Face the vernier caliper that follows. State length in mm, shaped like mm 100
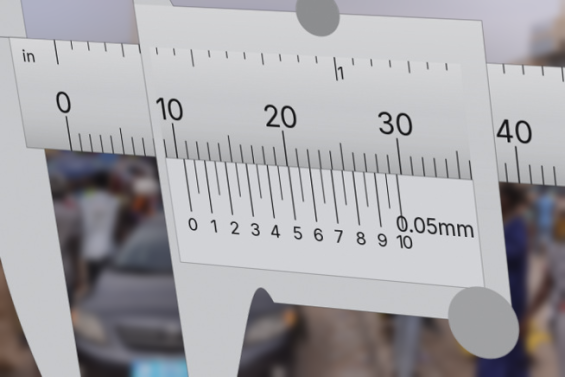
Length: mm 10.6
